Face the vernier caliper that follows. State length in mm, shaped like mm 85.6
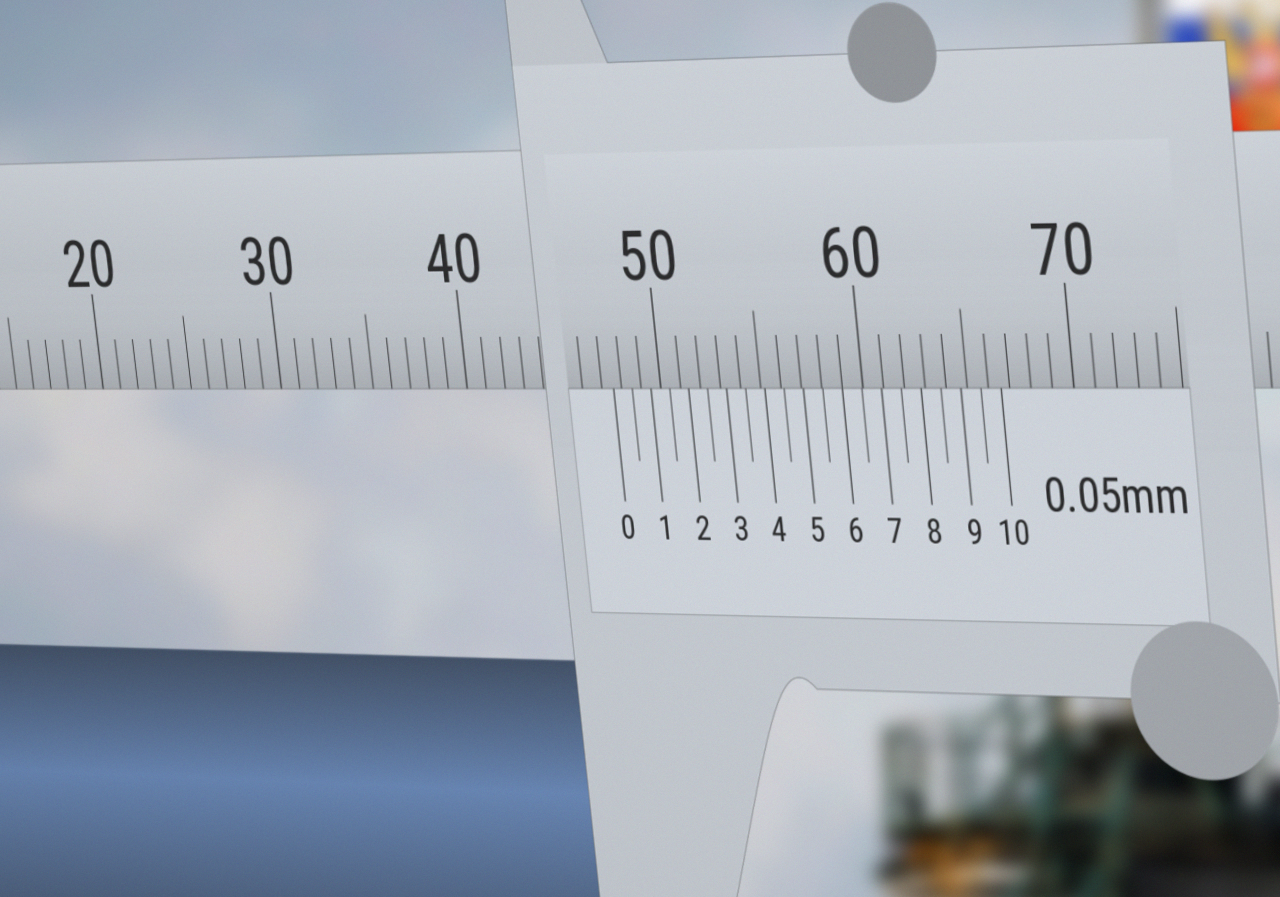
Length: mm 47.6
